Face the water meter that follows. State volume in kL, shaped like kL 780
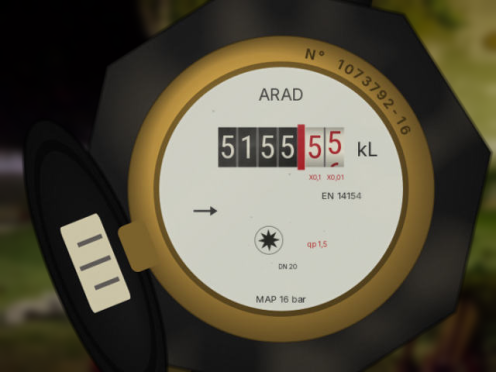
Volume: kL 5155.55
